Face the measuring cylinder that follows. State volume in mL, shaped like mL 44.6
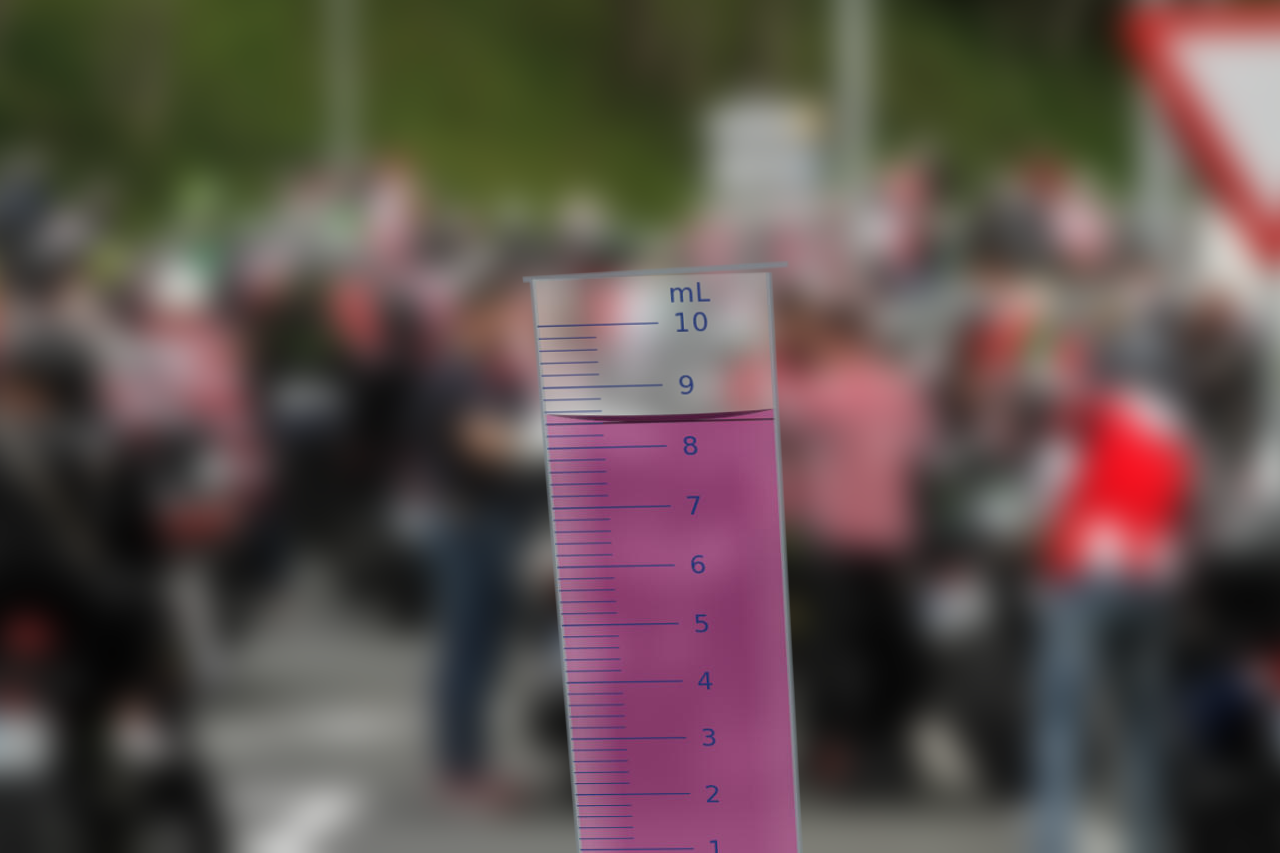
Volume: mL 8.4
